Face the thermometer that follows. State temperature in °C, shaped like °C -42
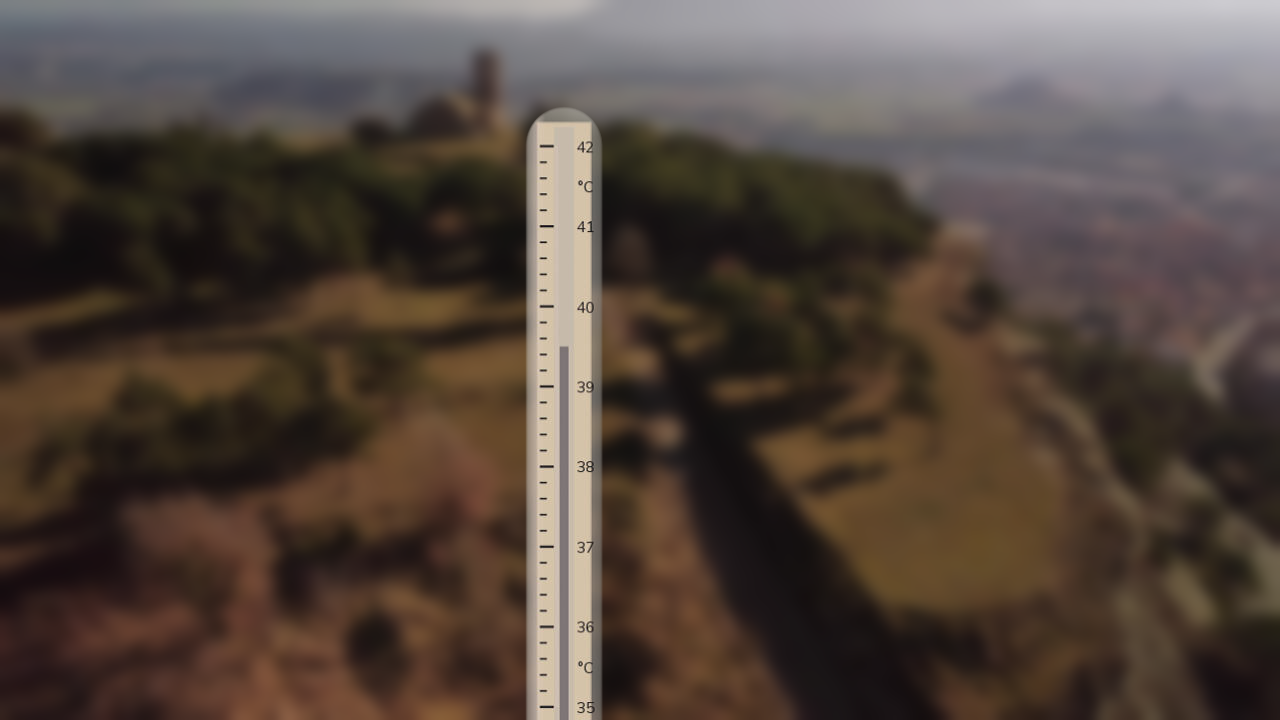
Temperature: °C 39.5
